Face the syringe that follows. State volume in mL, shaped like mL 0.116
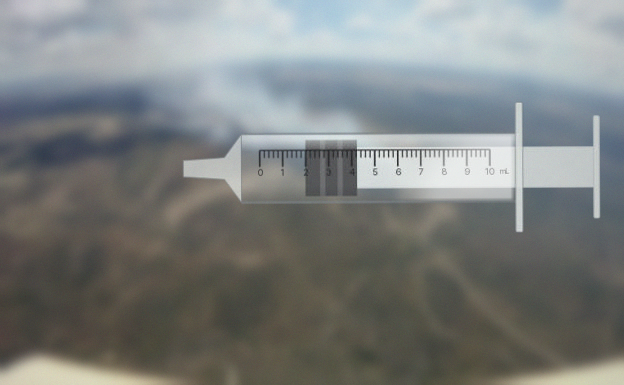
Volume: mL 2
